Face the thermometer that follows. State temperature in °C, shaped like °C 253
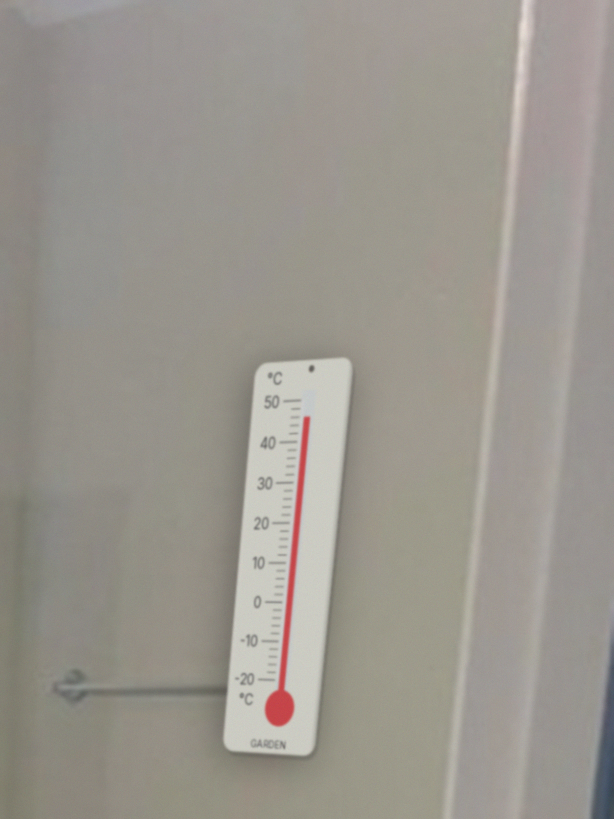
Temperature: °C 46
